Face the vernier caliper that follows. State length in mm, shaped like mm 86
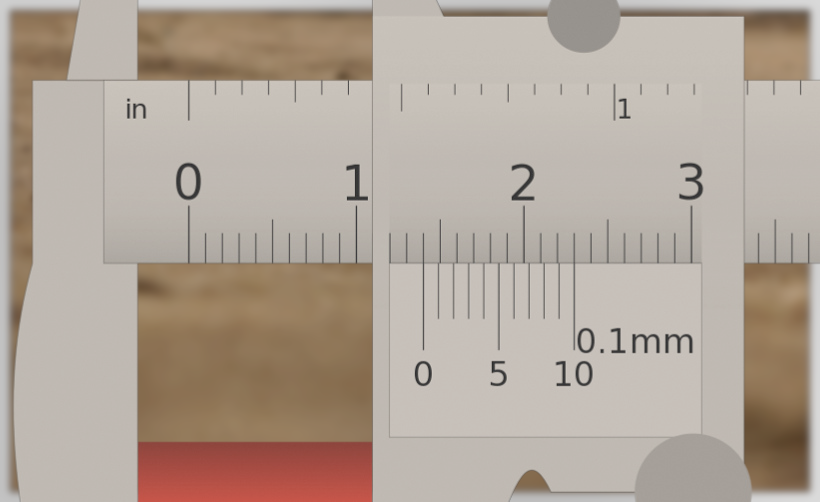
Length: mm 14.0
